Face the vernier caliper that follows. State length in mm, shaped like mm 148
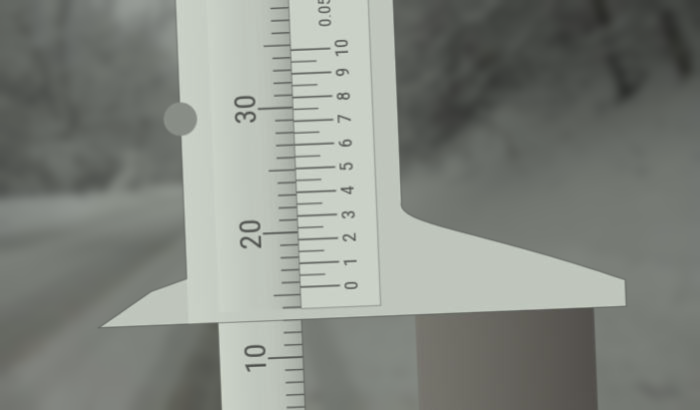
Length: mm 15.6
